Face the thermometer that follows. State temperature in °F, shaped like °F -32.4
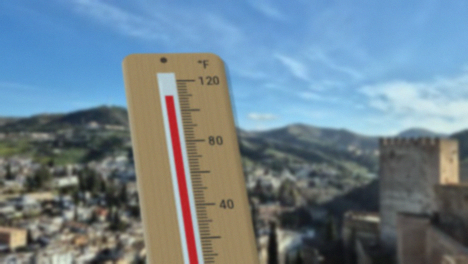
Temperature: °F 110
